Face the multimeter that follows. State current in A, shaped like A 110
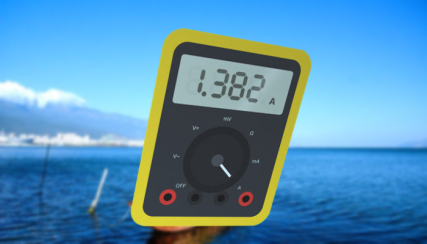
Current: A 1.382
